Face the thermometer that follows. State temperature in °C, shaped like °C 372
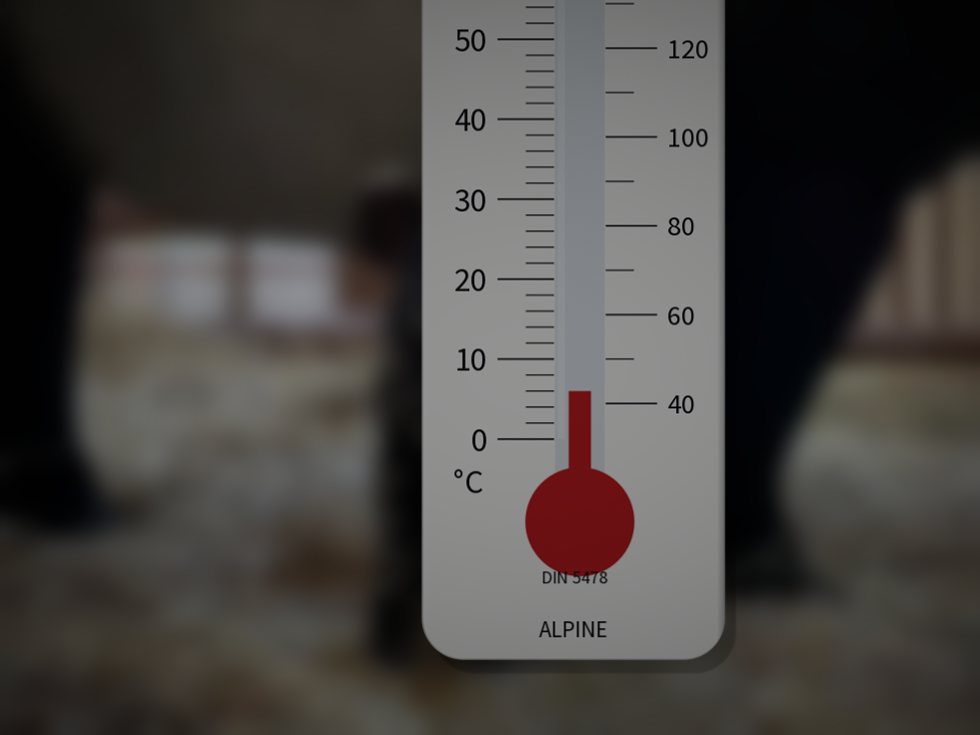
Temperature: °C 6
